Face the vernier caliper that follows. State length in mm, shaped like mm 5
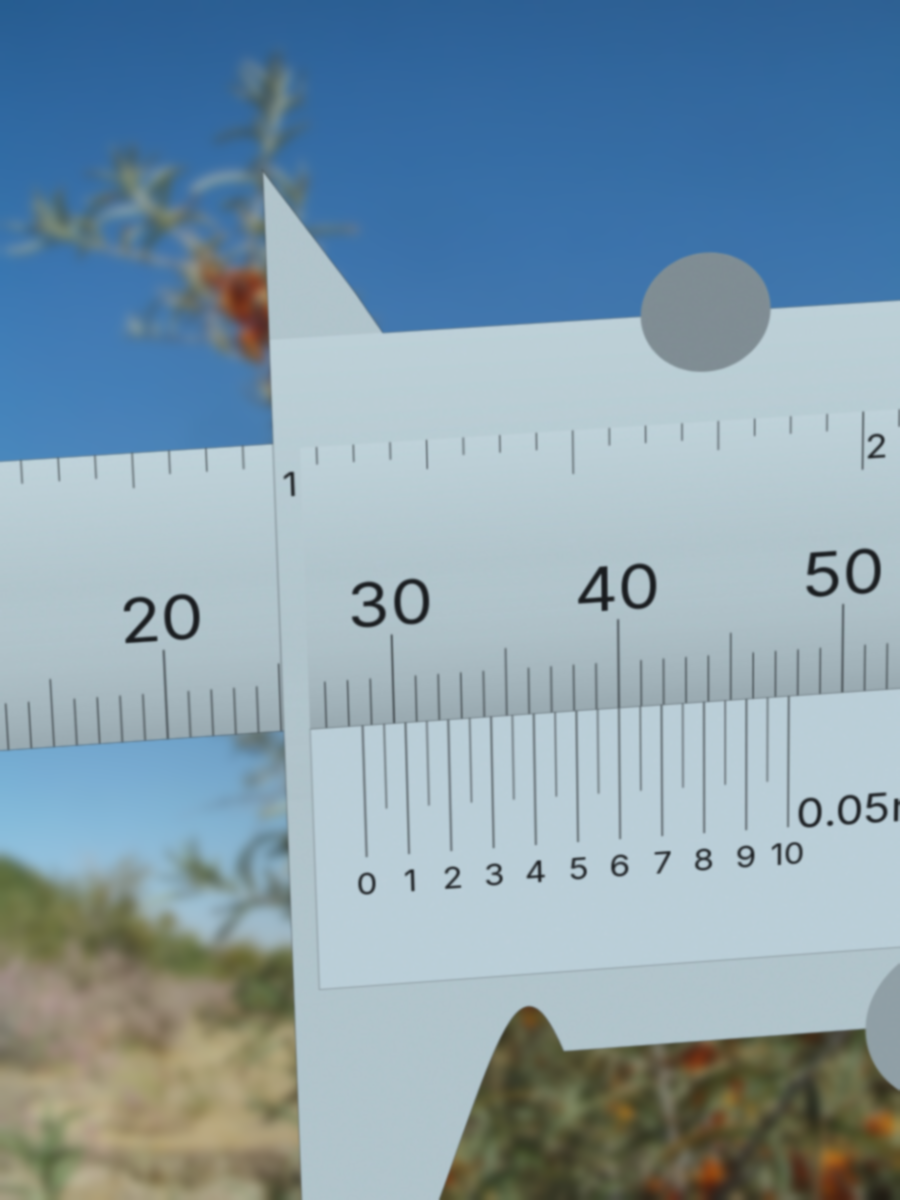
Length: mm 28.6
